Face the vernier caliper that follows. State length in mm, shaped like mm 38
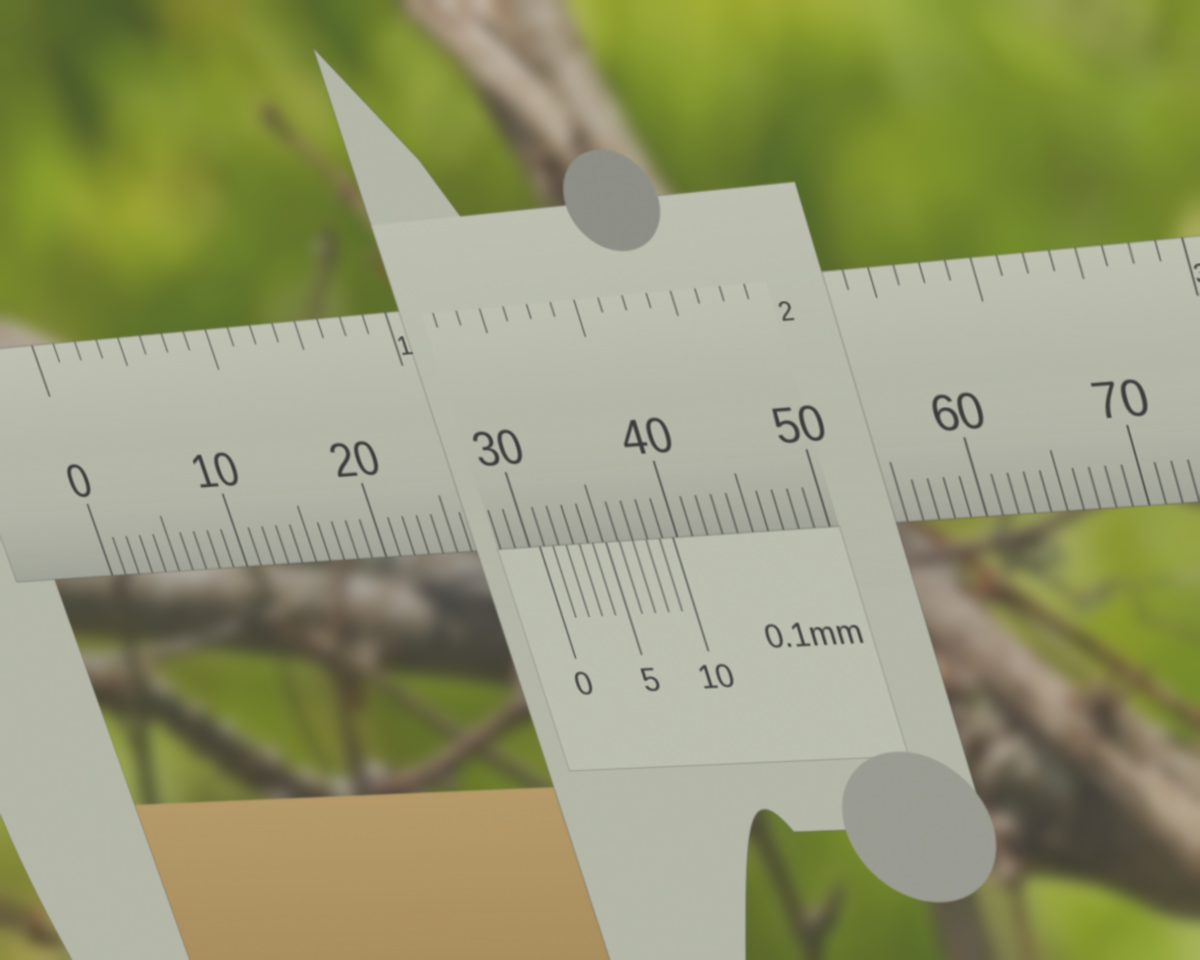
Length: mm 30.7
